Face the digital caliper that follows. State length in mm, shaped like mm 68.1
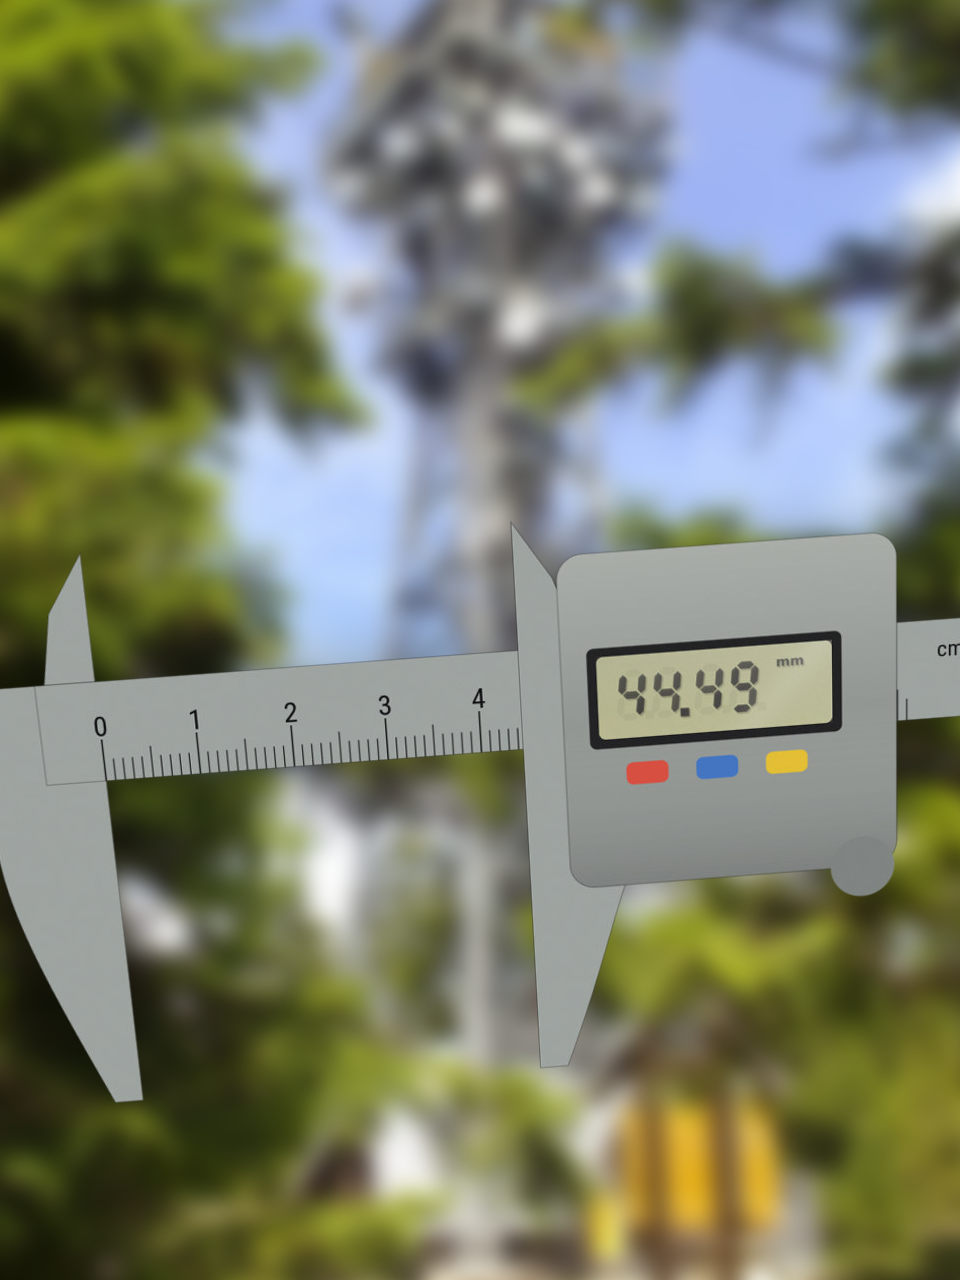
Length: mm 44.49
